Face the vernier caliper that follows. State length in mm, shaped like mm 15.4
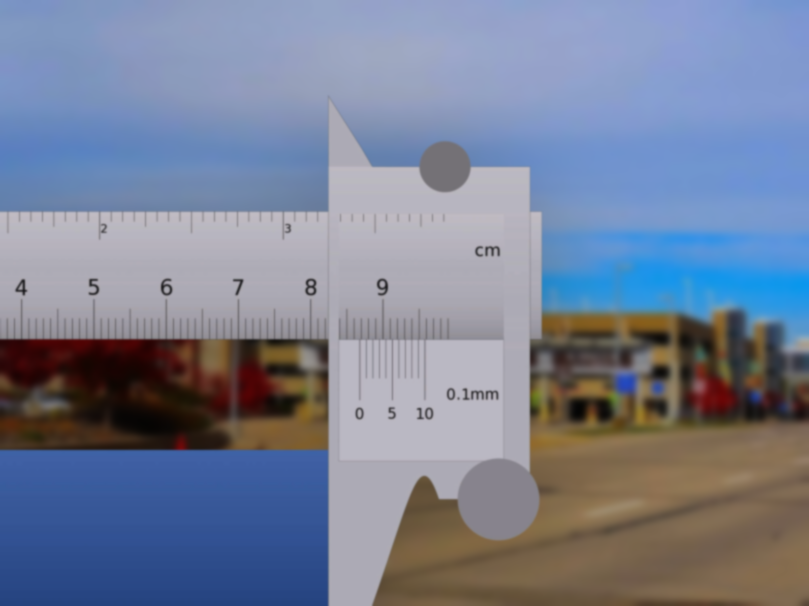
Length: mm 86.8
